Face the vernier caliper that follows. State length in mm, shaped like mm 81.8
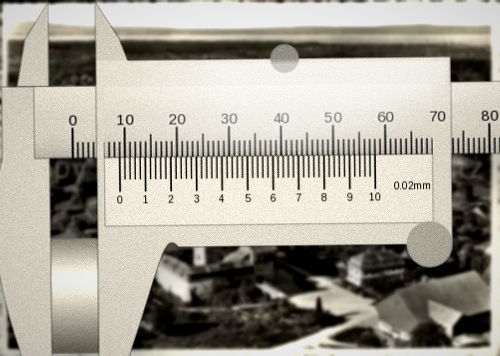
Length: mm 9.0
